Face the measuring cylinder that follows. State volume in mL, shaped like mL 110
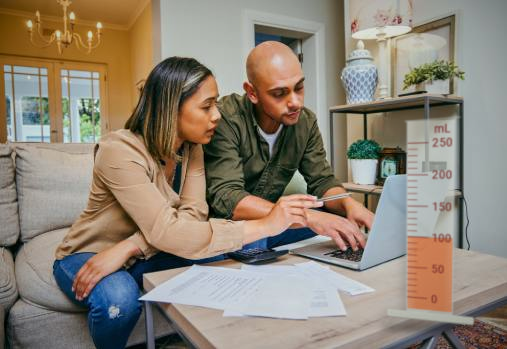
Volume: mL 100
